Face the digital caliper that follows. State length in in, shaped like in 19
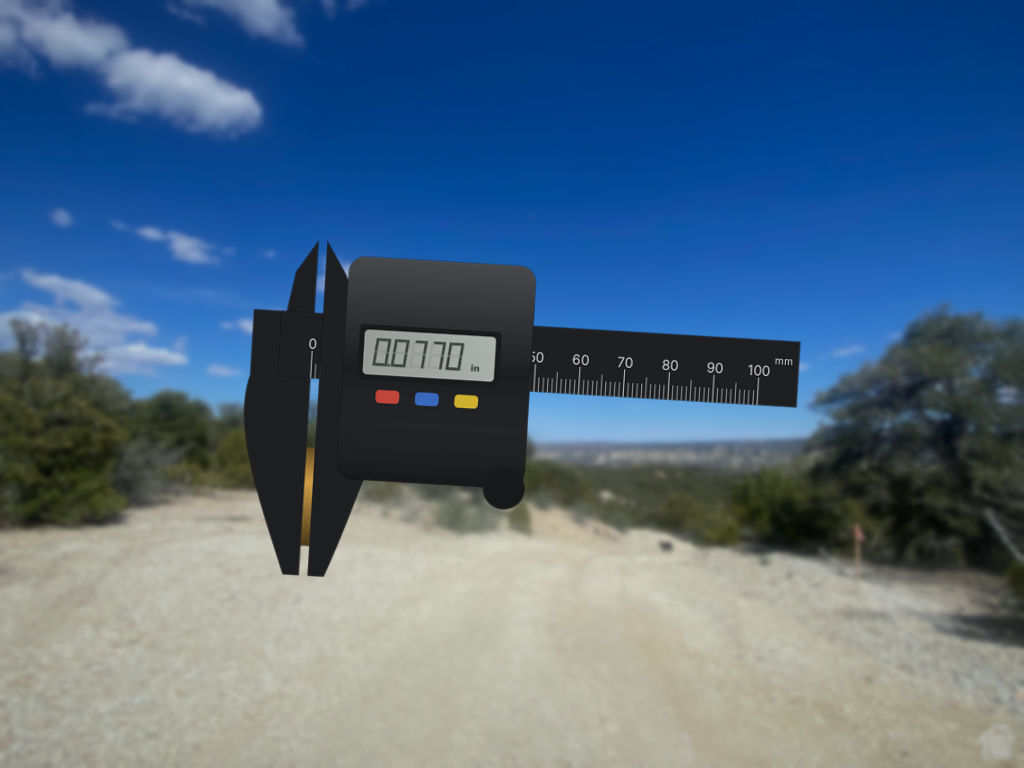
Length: in 0.0770
